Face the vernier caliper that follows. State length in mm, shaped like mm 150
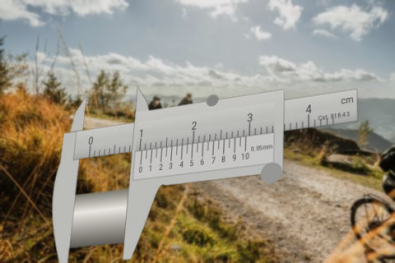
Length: mm 10.4
